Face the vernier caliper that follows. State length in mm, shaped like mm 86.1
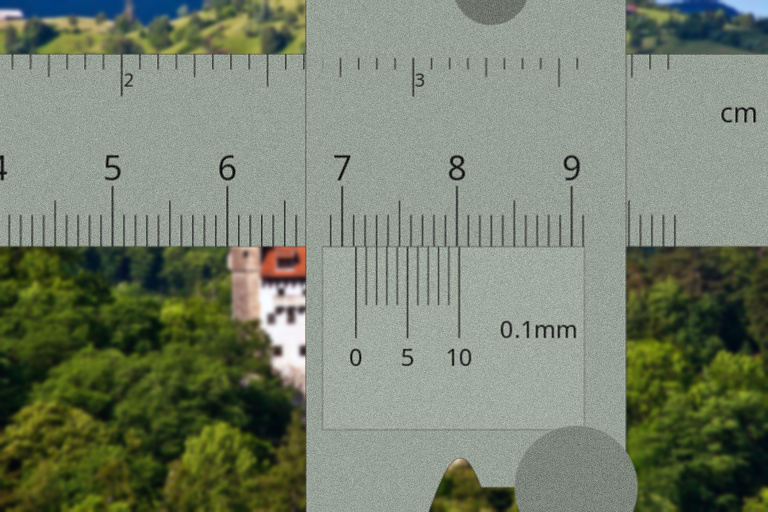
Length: mm 71.2
